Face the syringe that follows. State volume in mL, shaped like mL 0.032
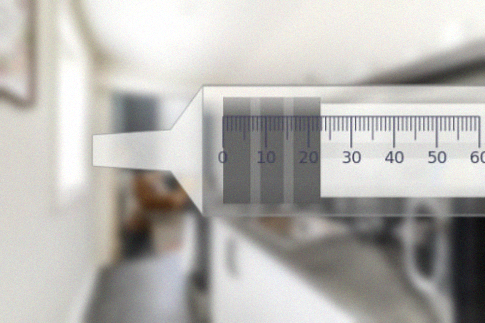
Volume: mL 0
